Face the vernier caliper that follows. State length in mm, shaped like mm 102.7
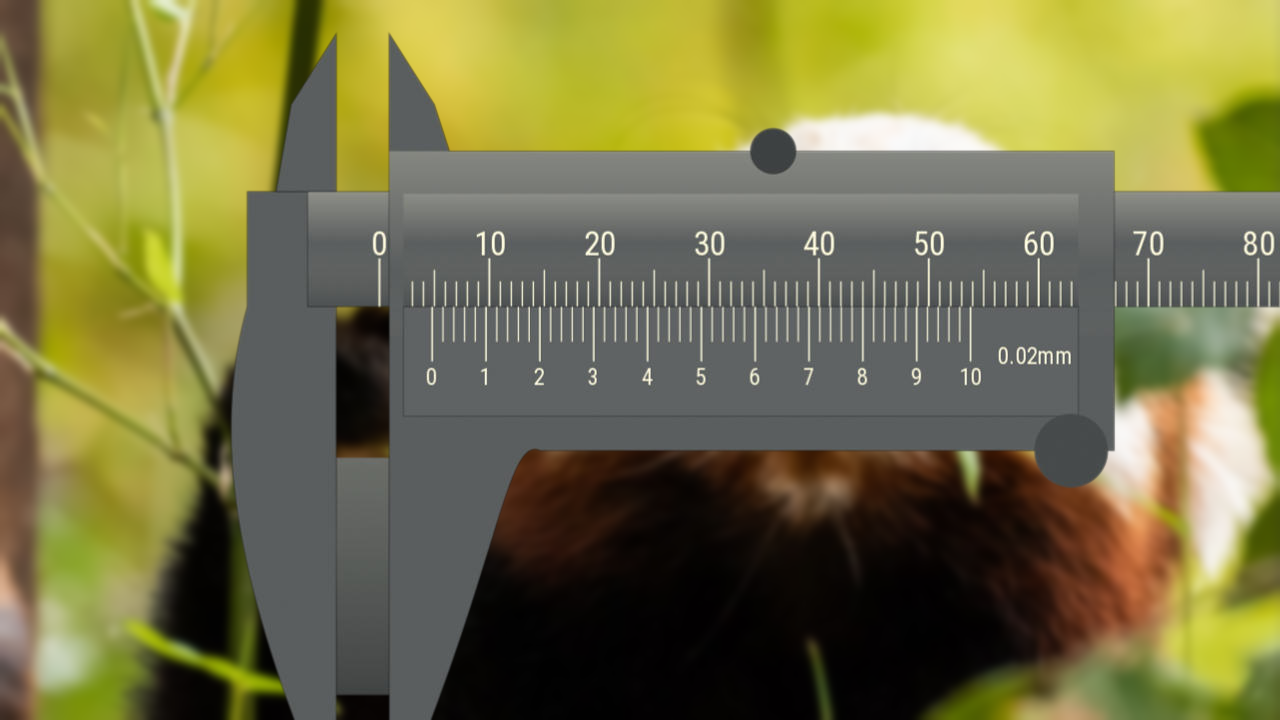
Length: mm 4.8
